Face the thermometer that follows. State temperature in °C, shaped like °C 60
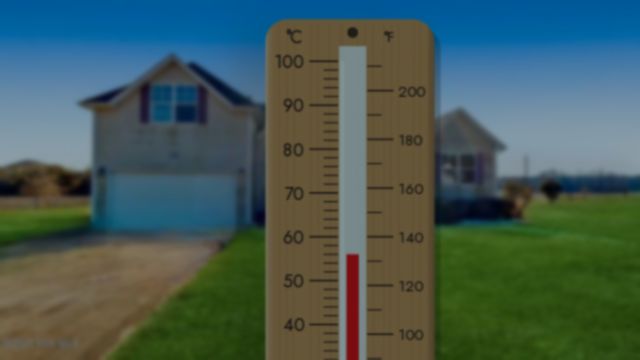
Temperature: °C 56
